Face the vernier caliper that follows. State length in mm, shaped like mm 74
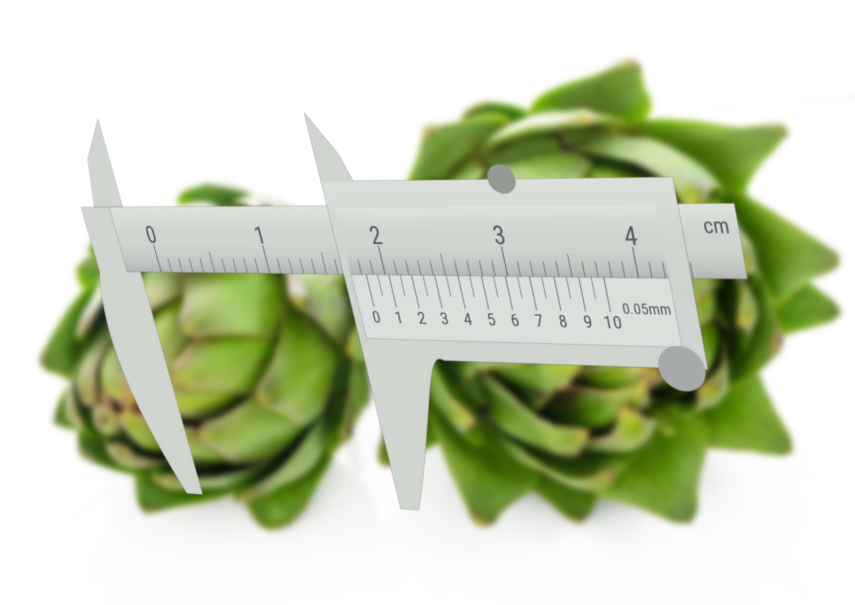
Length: mm 18.4
